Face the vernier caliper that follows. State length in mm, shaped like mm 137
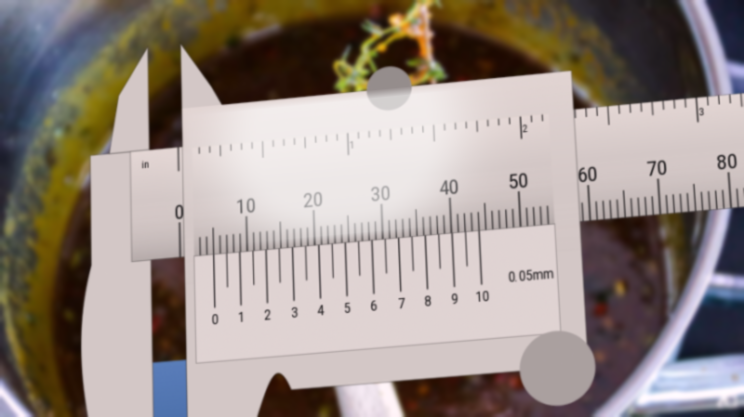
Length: mm 5.0
